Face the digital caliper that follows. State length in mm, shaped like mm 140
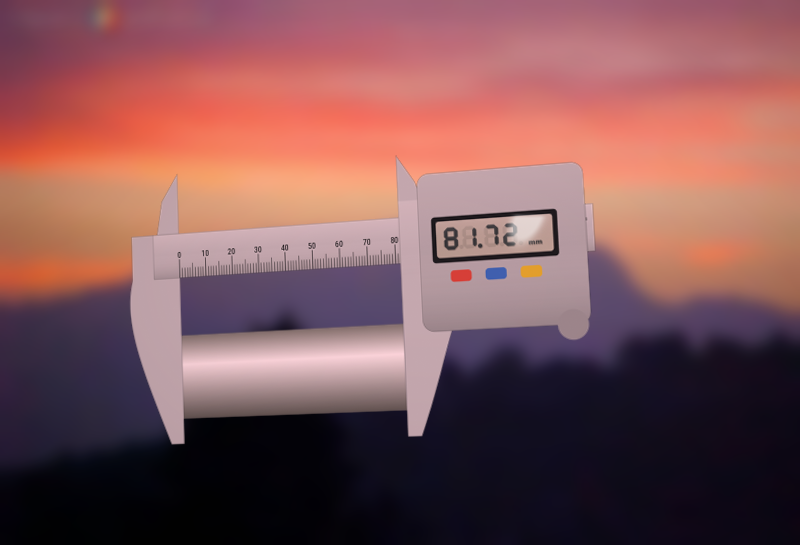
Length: mm 81.72
